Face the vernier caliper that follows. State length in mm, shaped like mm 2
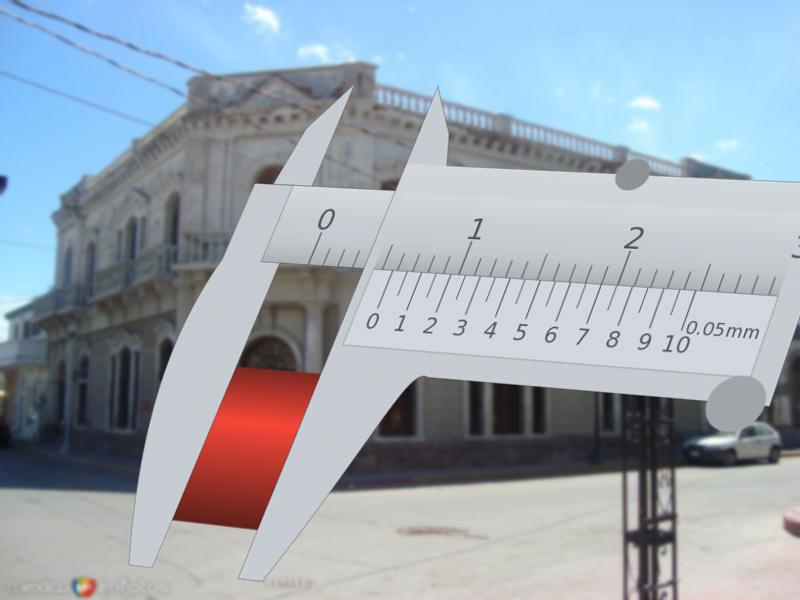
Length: mm 5.7
